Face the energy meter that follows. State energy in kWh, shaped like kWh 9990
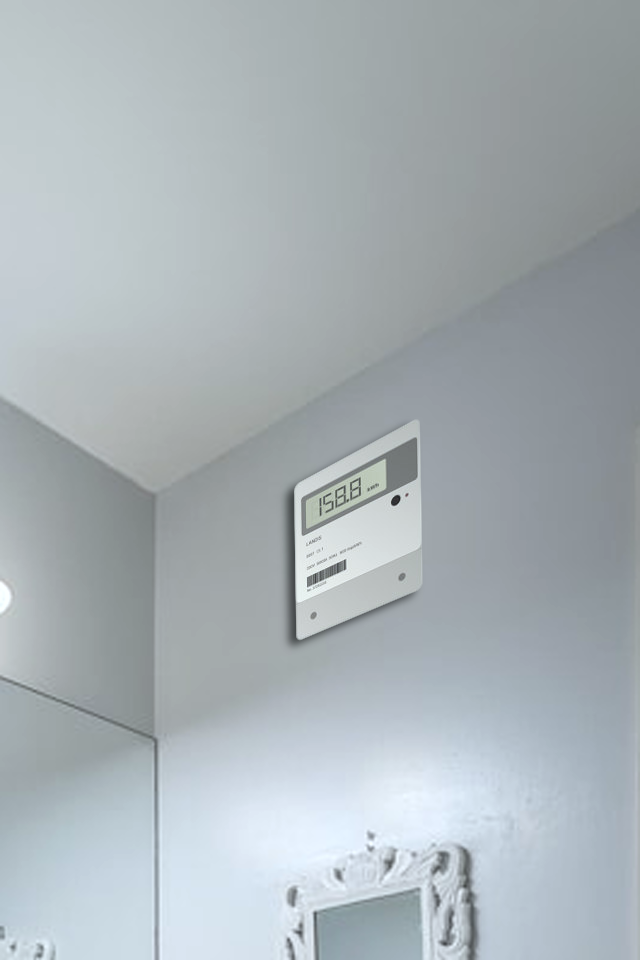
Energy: kWh 158.8
